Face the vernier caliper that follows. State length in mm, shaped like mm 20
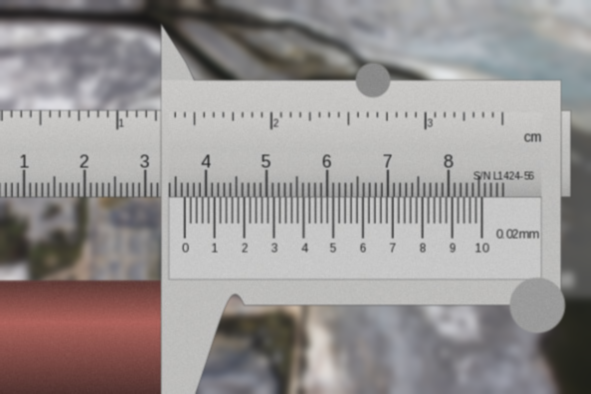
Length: mm 36.5
